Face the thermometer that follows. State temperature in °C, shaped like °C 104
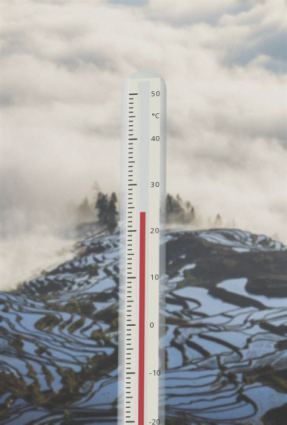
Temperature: °C 24
